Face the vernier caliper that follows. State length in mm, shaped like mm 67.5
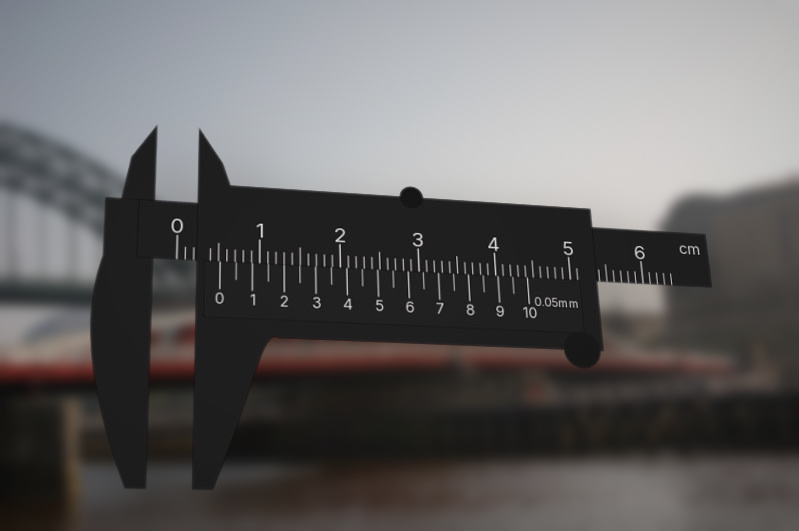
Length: mm 5.2
